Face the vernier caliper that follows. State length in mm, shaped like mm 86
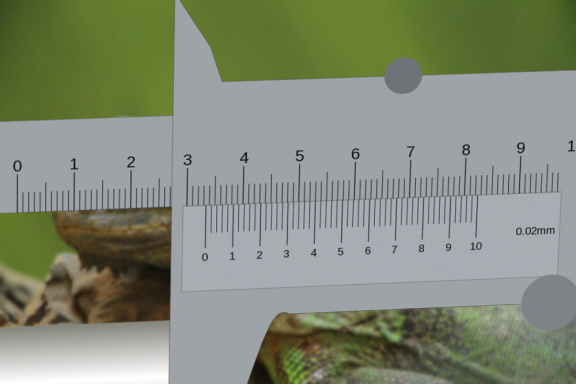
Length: mm 33.4
